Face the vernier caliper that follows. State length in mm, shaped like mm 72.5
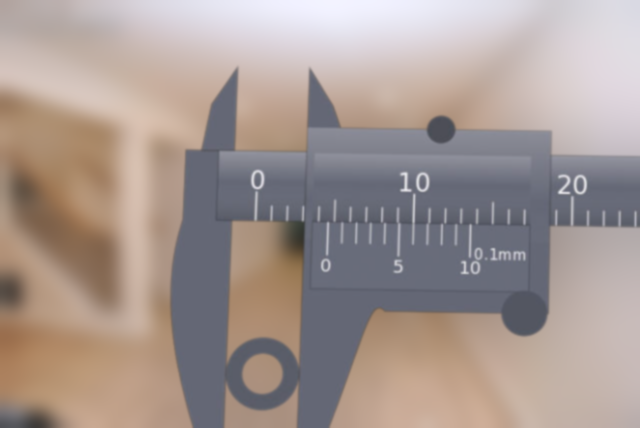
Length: mm 4.6
